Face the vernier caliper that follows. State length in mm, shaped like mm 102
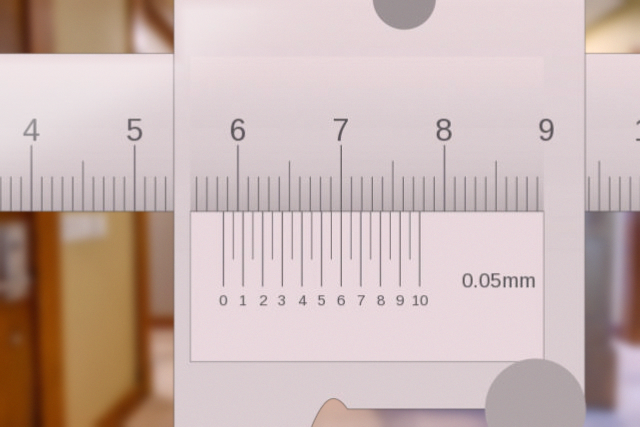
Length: mm 58.6
